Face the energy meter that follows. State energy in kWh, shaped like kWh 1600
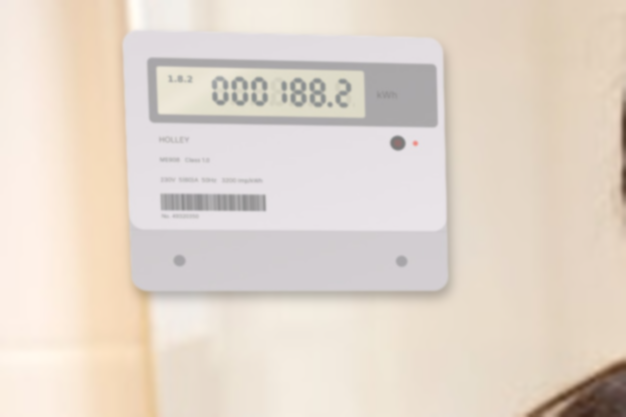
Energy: kWh 188.2
